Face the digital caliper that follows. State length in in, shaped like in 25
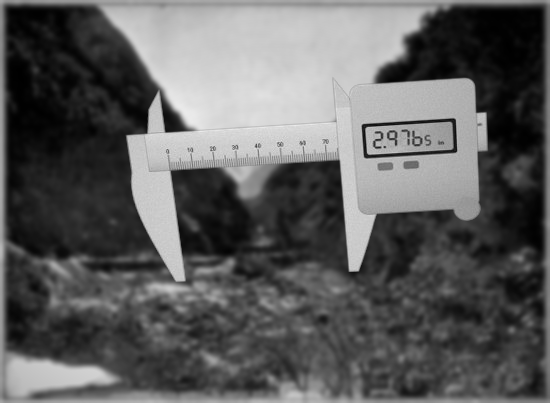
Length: in 2.9765
